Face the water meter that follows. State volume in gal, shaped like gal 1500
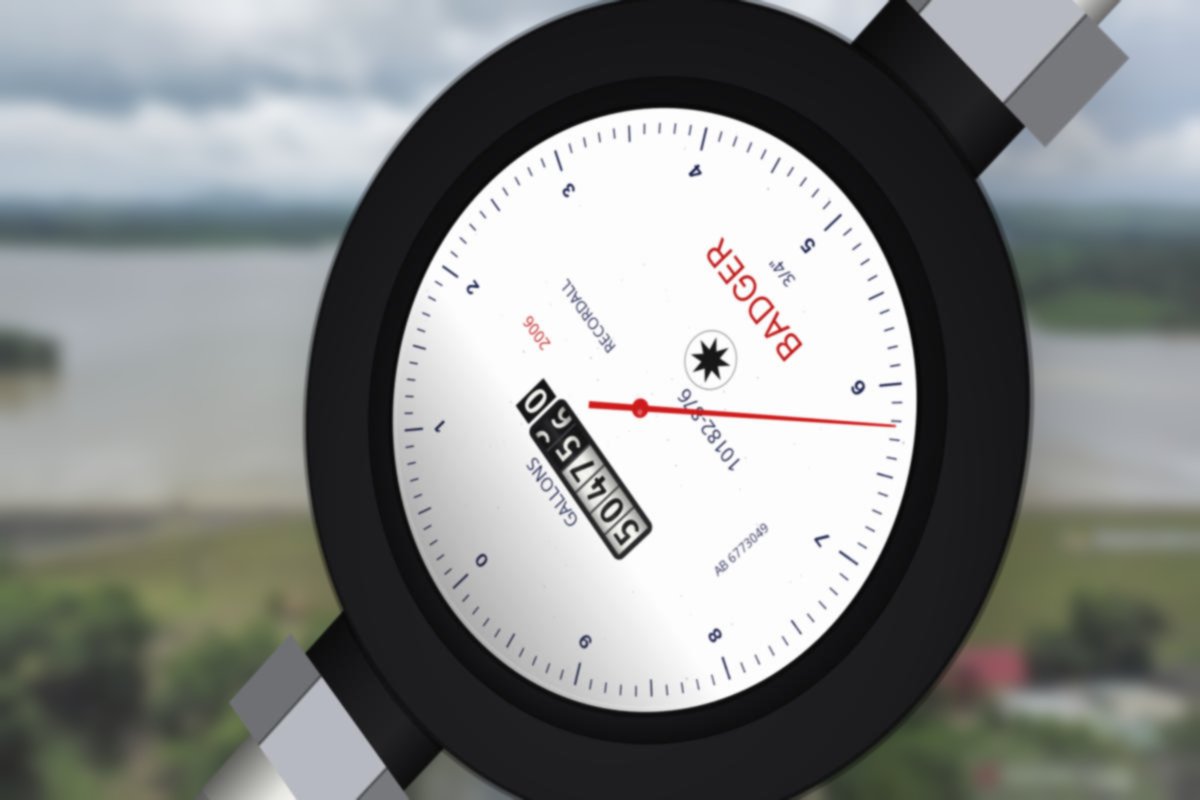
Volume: gal 5047556.2
